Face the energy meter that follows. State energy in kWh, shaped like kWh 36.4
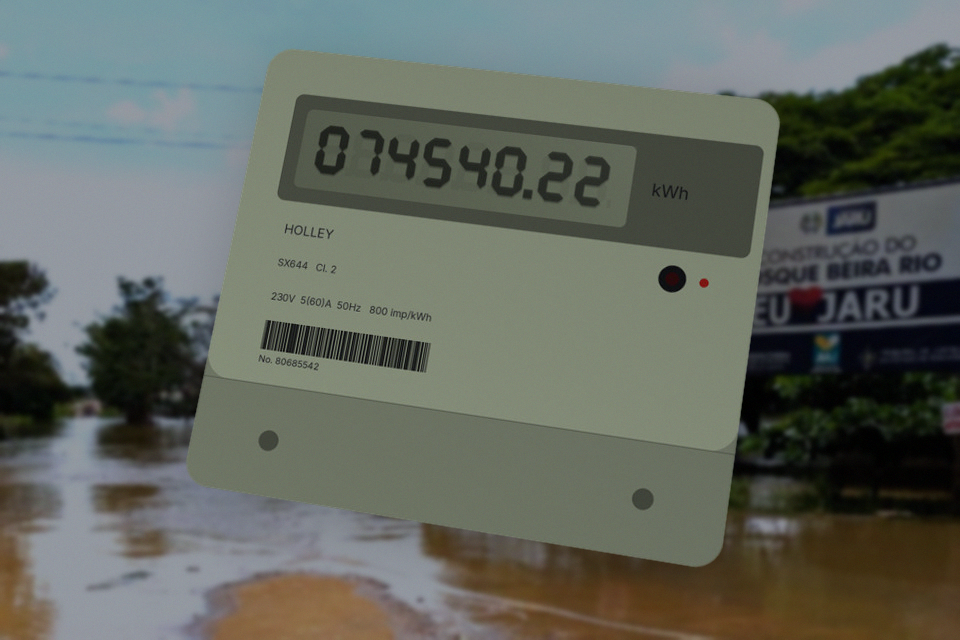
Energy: kWh 74540.22
